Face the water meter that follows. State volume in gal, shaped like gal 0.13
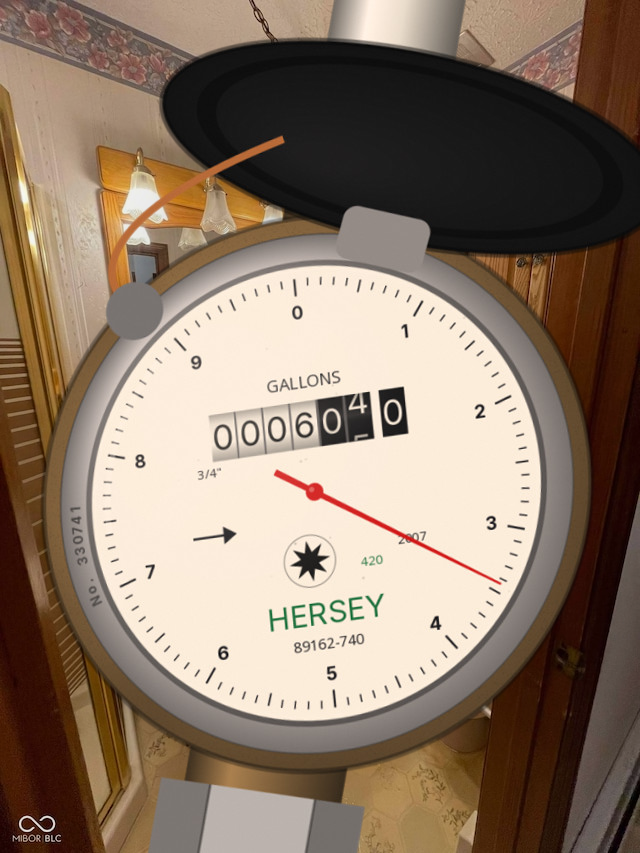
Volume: gal 6043.4
